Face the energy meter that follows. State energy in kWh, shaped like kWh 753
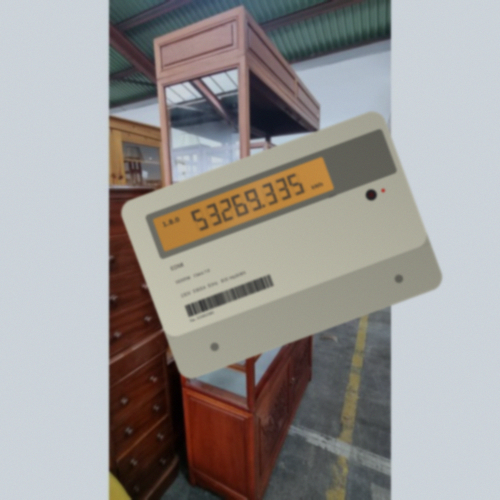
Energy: kWh 53269.335
